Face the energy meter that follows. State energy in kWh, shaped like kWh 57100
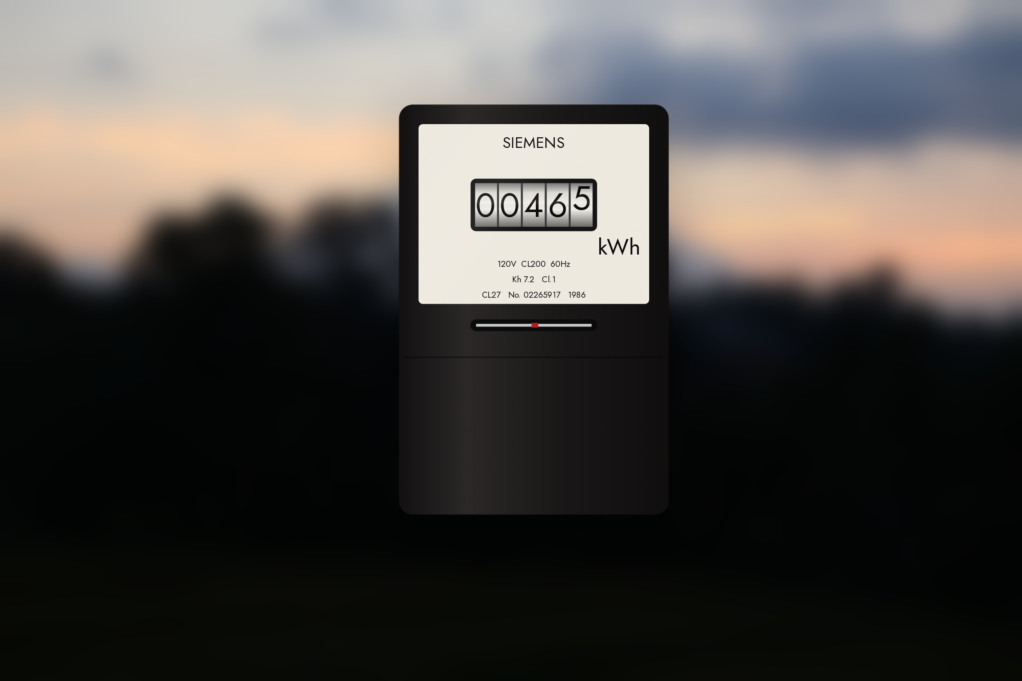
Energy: kWh 465
